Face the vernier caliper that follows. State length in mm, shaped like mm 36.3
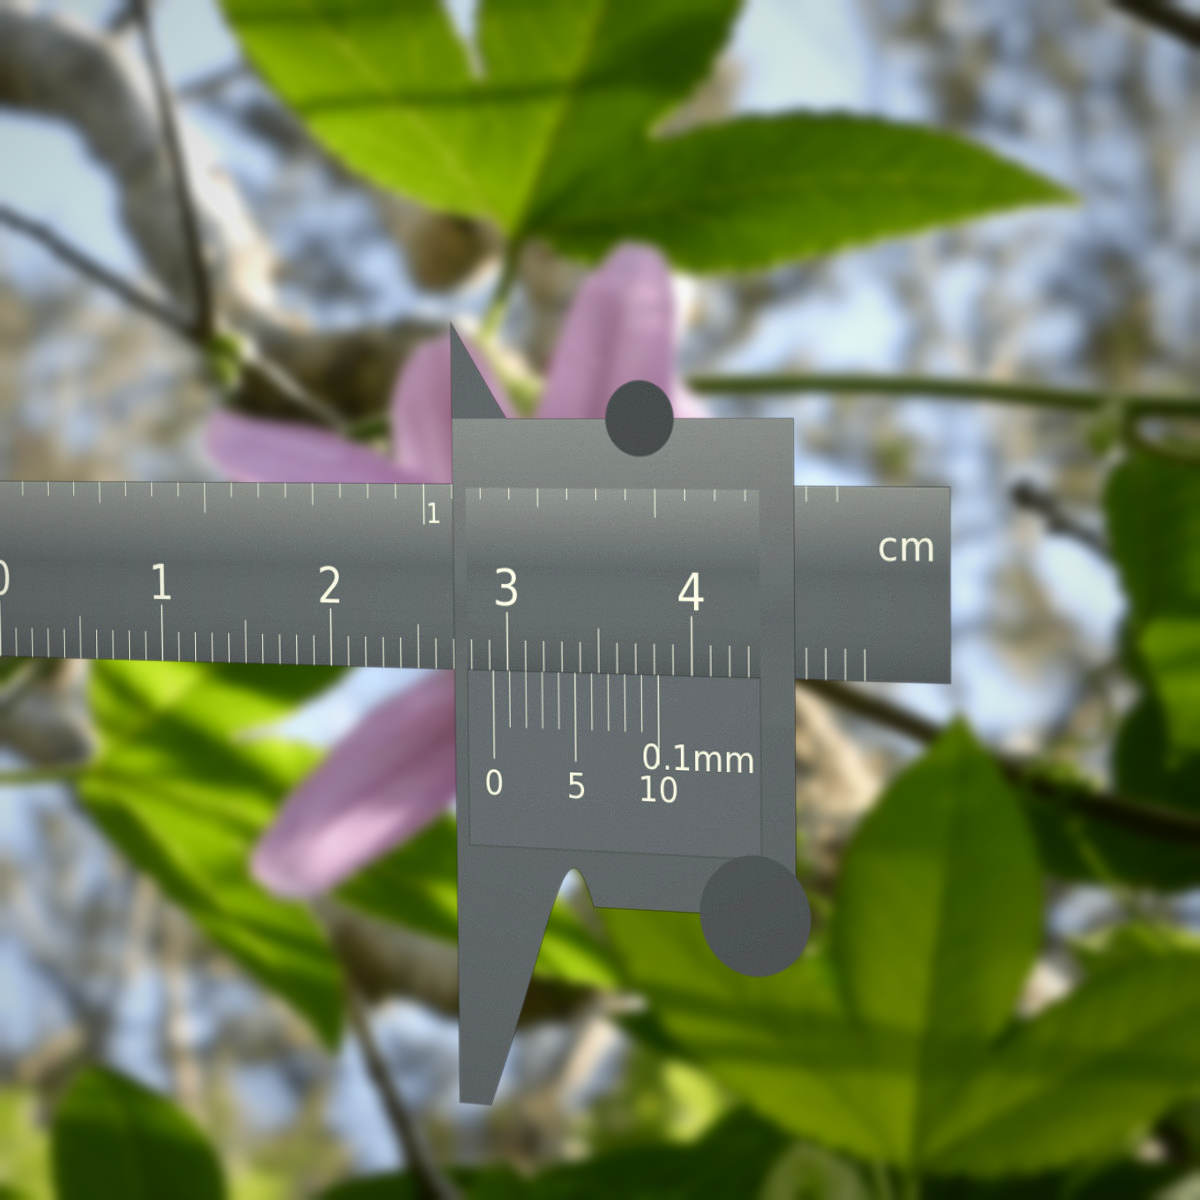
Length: mm 29.2
